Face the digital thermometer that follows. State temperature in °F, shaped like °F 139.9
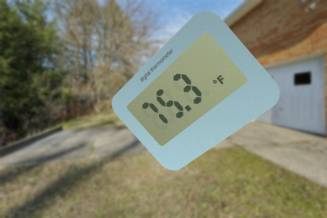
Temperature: °F 75.3
